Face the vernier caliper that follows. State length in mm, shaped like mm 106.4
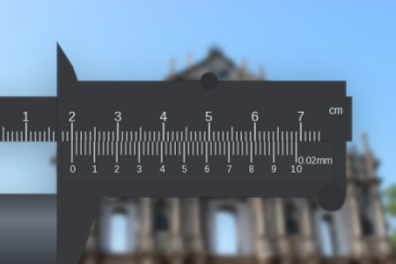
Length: mm 20.0
